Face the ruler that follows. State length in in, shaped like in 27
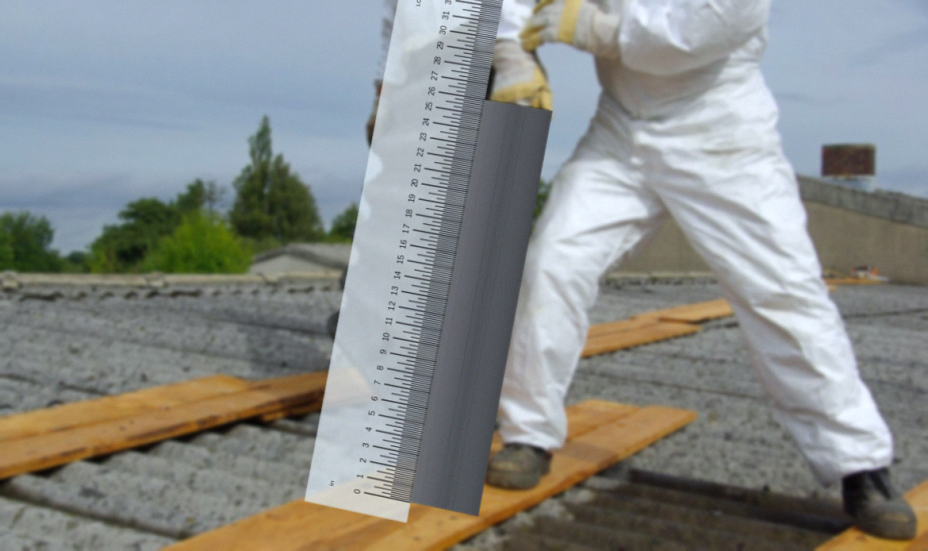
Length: in 26
